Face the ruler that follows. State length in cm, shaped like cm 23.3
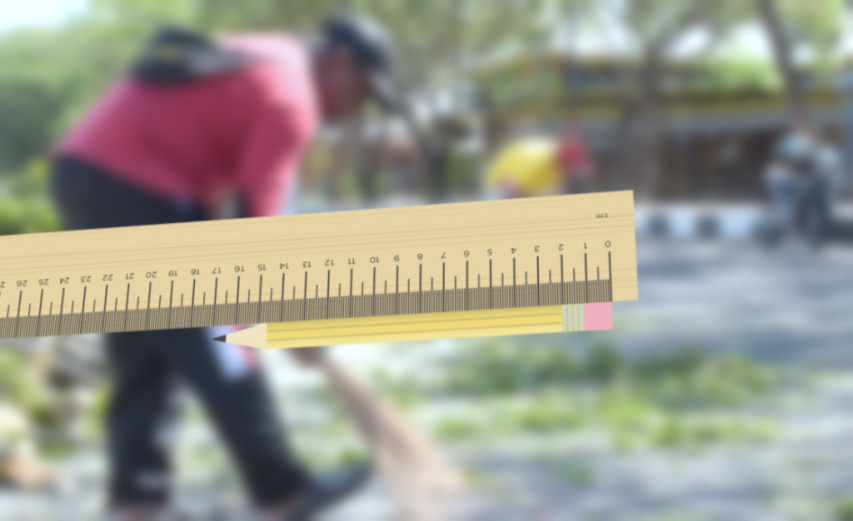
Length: cm 17
